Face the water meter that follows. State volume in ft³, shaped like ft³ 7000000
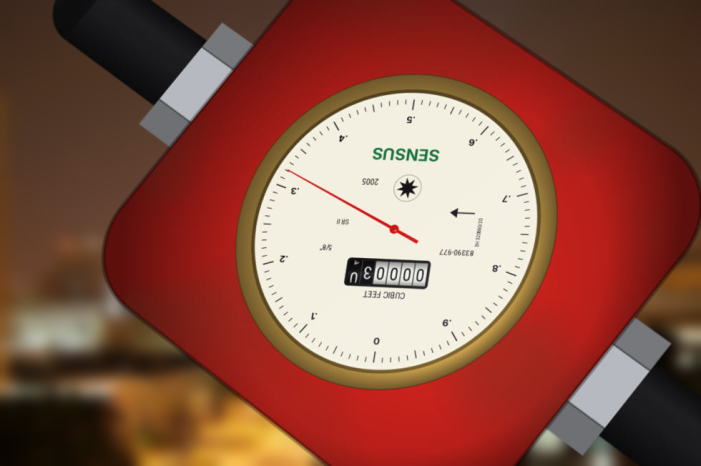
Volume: ft³ 30.32
